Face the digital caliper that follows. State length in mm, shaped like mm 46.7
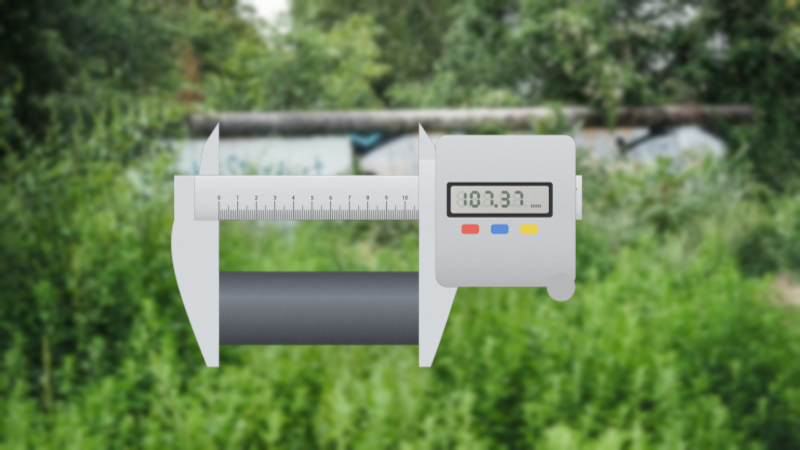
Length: mm 107.37
